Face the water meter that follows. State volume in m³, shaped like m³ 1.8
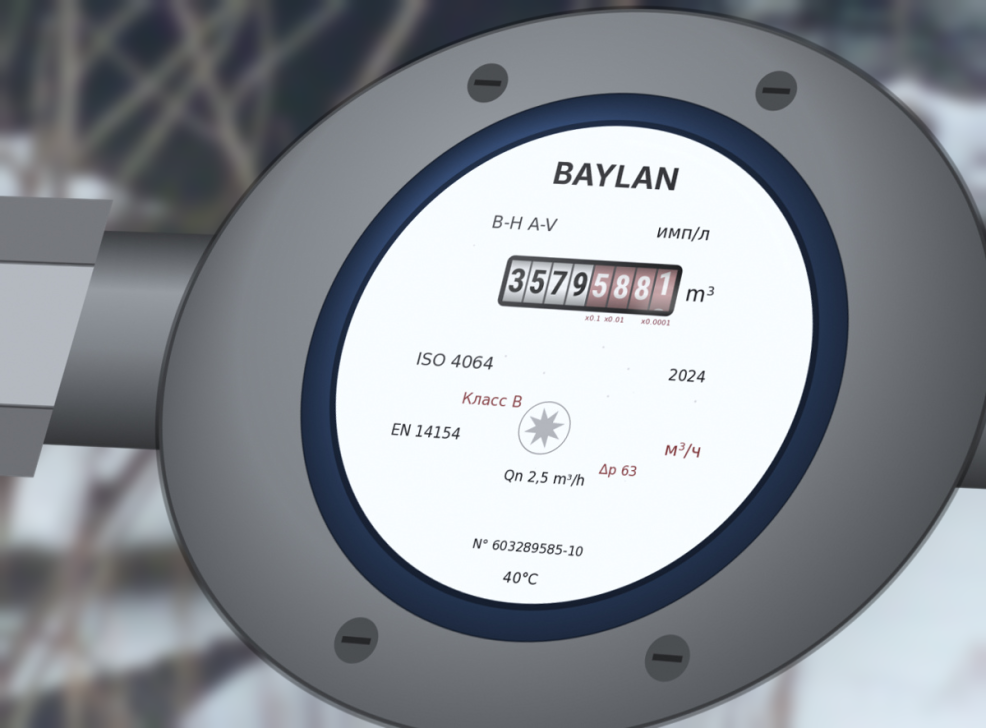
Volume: m³ 3579.5881
